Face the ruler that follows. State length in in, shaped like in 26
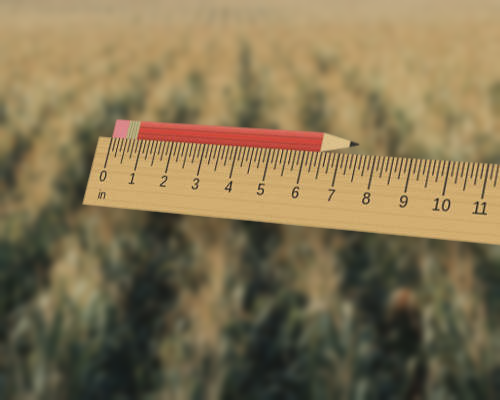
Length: in 7.5
